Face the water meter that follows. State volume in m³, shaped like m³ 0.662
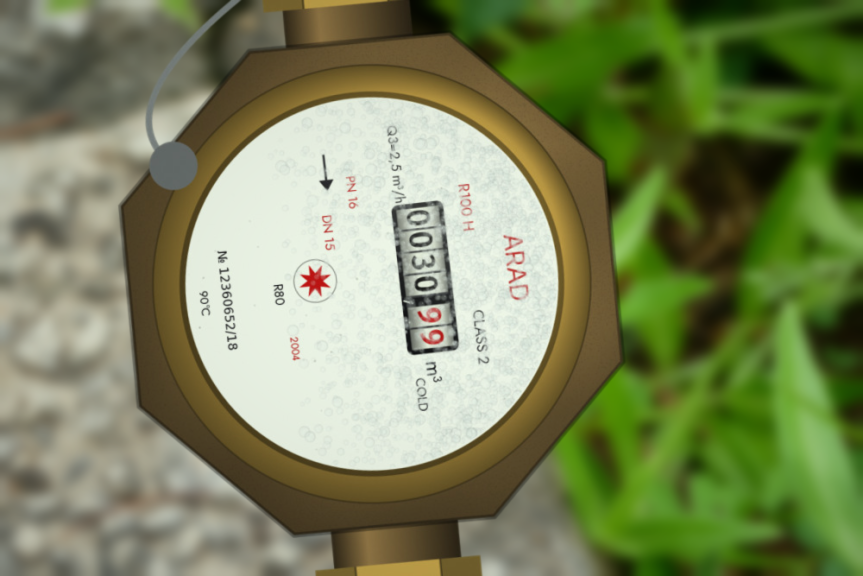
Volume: m³ 30.99
